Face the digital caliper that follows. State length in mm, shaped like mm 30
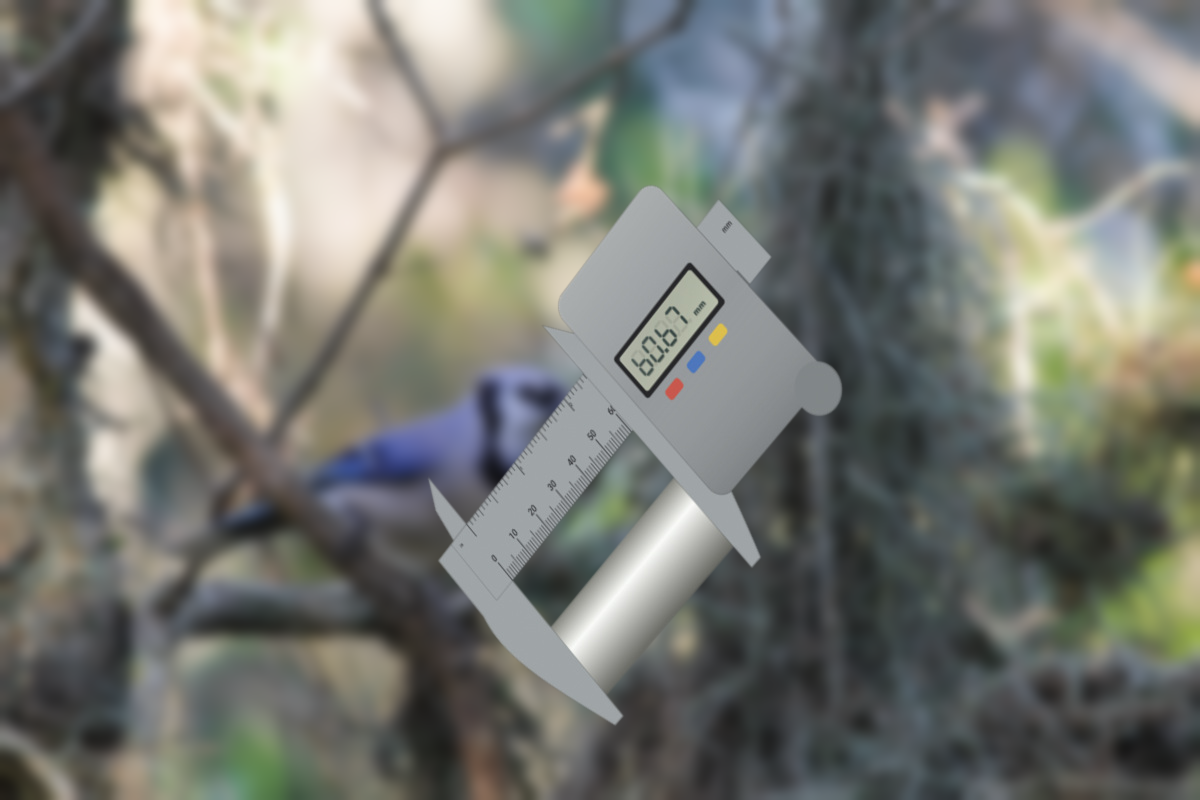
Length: mm 60.67
